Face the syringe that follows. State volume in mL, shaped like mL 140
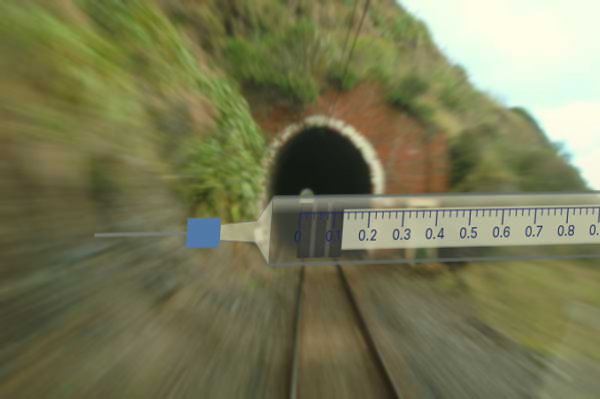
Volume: mL 0
